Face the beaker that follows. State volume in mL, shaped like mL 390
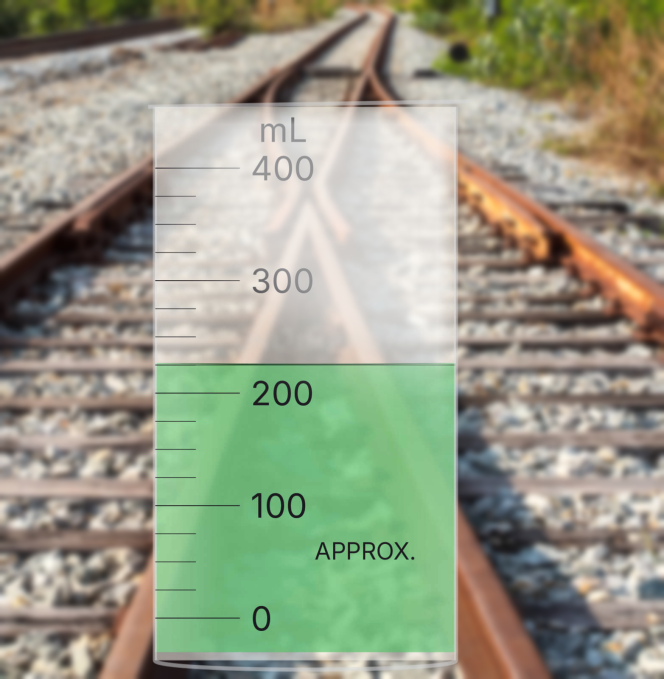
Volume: mL 225
